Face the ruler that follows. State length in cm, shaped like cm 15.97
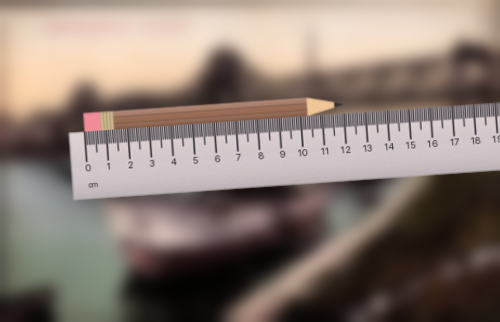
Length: cm 12
